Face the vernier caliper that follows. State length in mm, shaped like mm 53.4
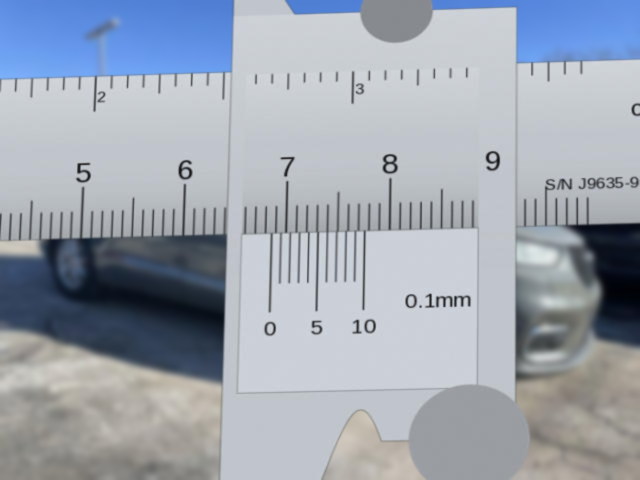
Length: mm 68.6
